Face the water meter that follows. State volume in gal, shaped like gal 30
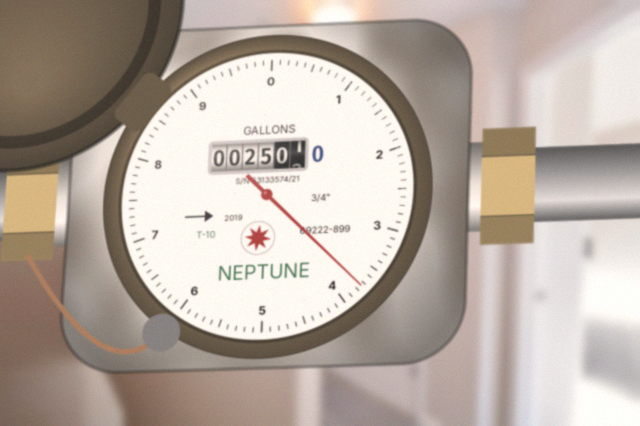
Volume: gal 25013.7
